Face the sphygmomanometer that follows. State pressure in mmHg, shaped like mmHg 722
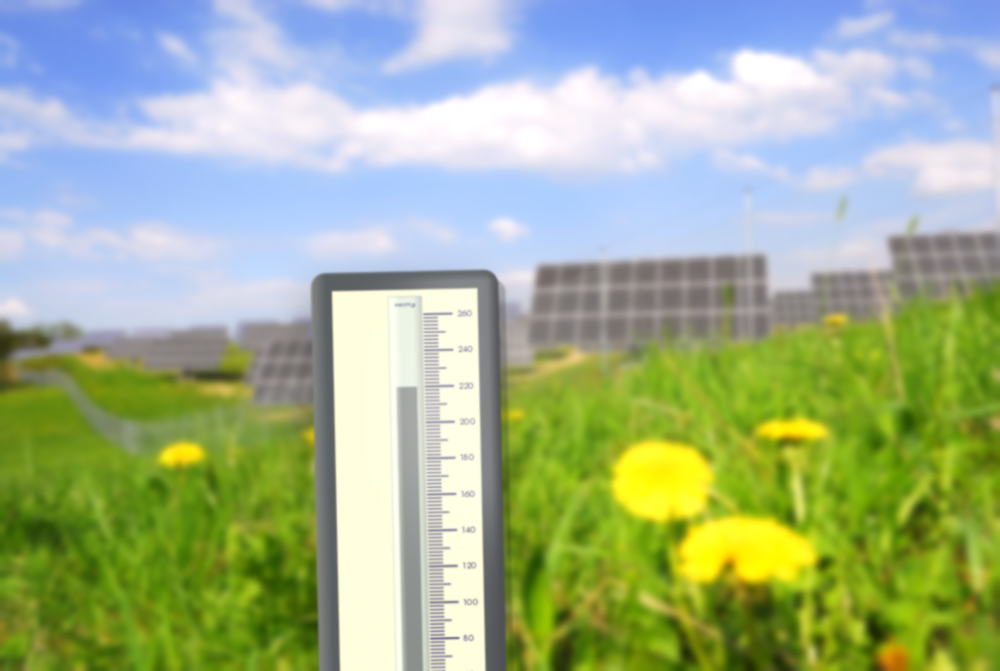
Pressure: mmHg 220
